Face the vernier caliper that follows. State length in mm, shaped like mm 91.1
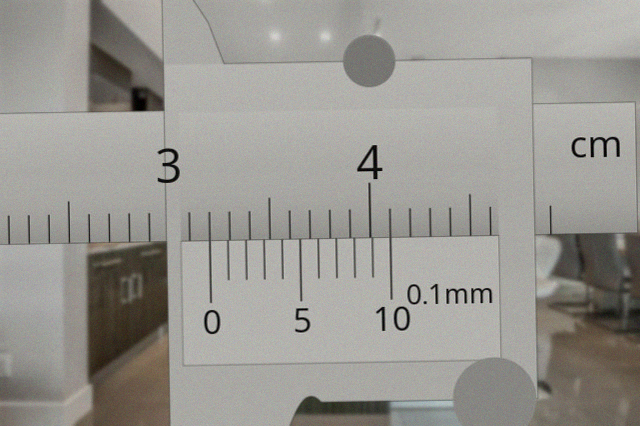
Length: mm 32.0
